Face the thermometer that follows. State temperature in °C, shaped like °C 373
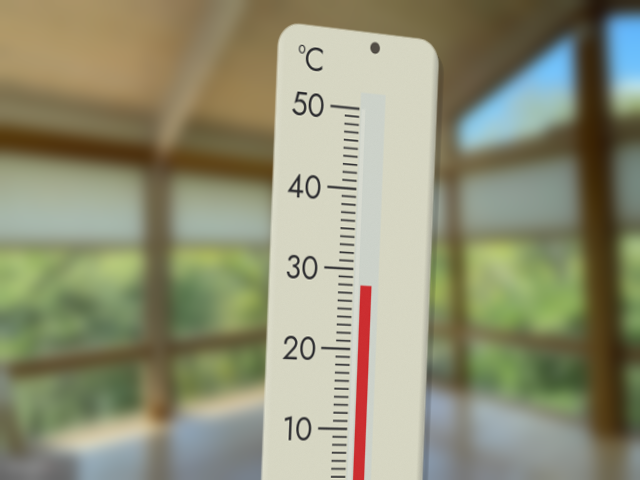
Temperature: °C 28
